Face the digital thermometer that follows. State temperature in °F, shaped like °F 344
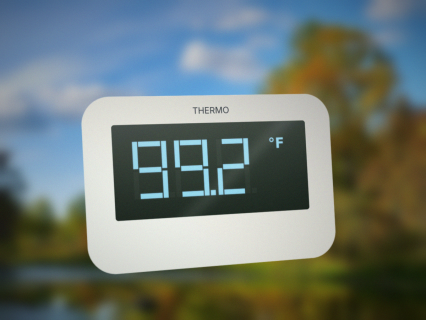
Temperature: °F 99.2
